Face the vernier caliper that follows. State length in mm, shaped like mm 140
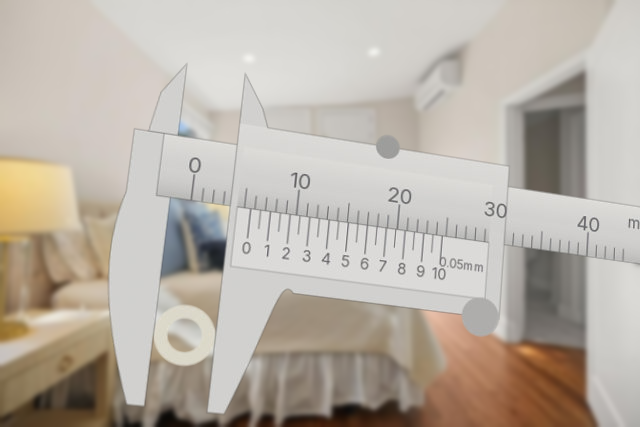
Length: mm 5.6
